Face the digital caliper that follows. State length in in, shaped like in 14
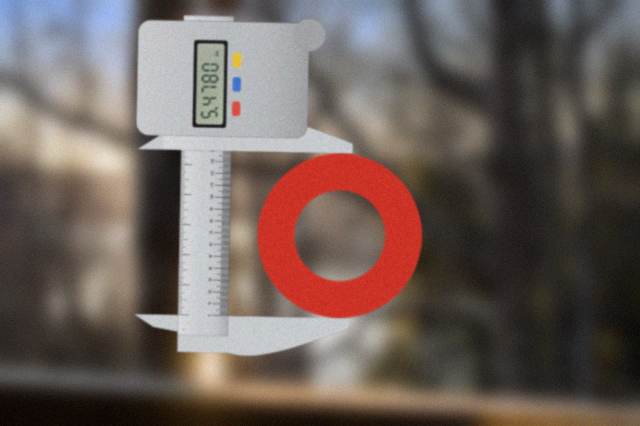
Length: in 5.4780
